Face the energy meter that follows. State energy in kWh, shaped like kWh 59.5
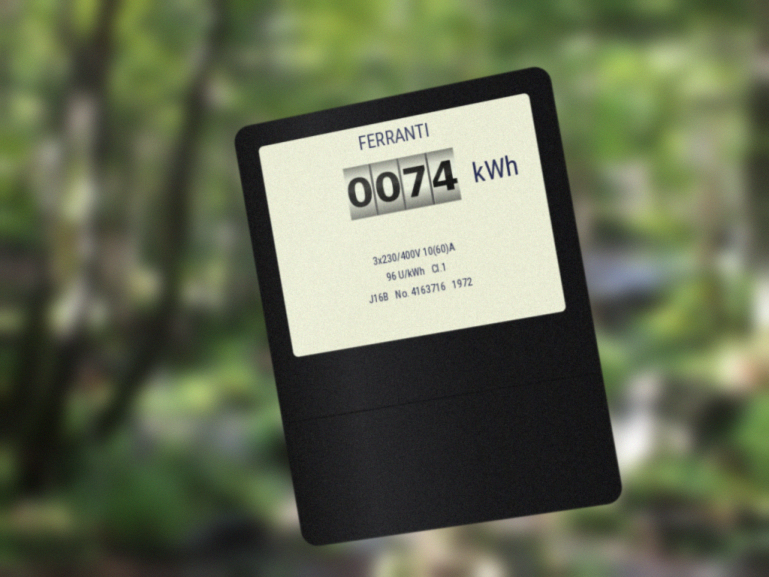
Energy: kWh 74
